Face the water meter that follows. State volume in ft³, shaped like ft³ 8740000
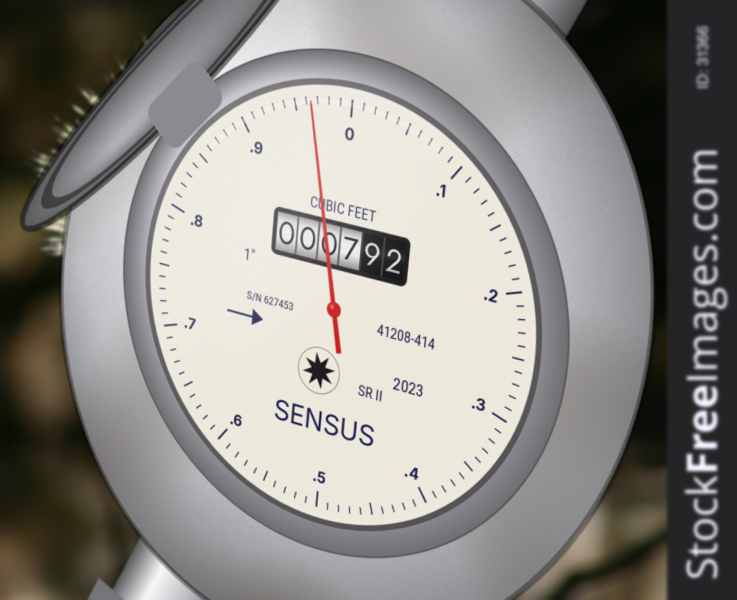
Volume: ft³ 791.96
